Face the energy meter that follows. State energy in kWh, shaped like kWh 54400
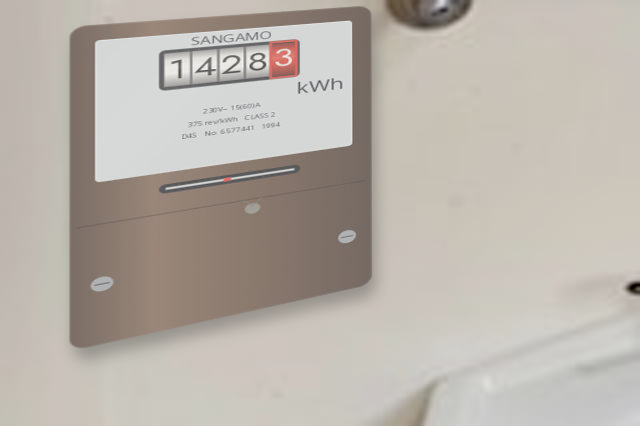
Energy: kWh 1428.3
